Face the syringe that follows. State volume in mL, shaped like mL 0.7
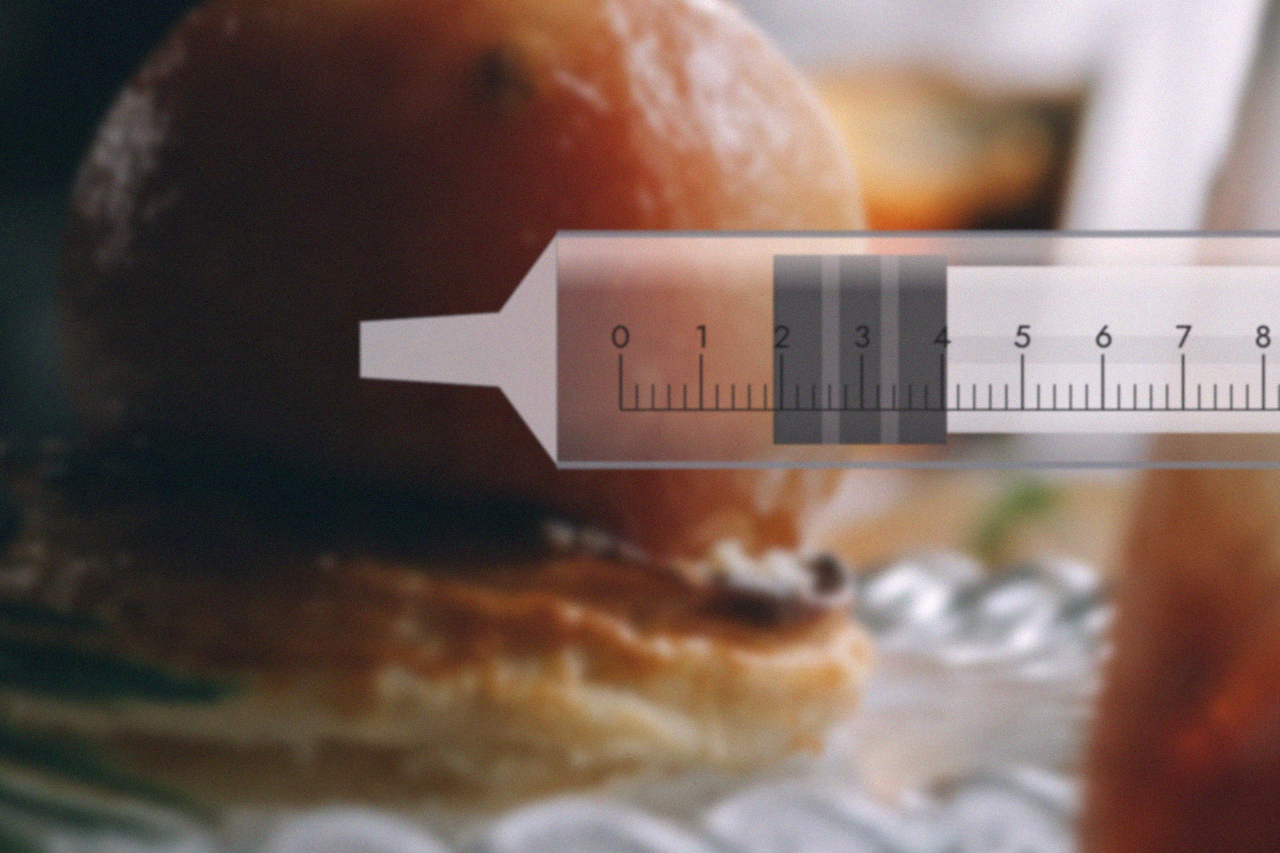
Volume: mL 1.9
